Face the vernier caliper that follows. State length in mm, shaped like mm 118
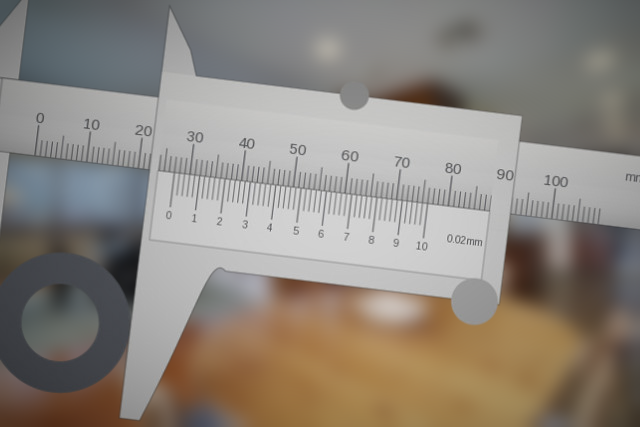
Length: mm 27.0
